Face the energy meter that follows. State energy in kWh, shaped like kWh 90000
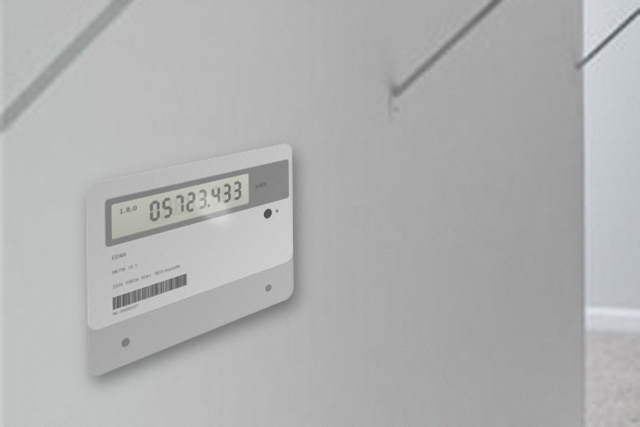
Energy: kWh 5723.433
